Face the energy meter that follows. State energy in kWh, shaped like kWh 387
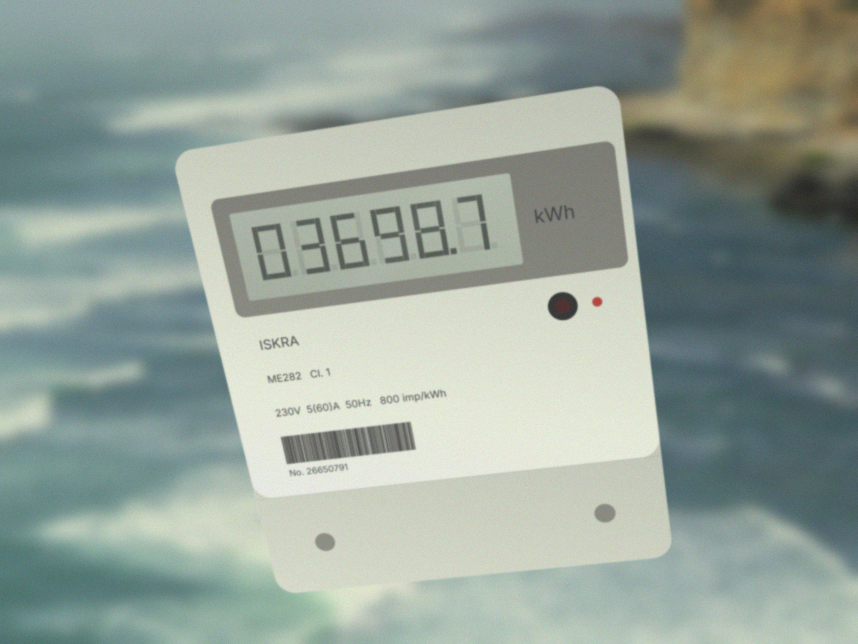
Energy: kWh 3698.7
